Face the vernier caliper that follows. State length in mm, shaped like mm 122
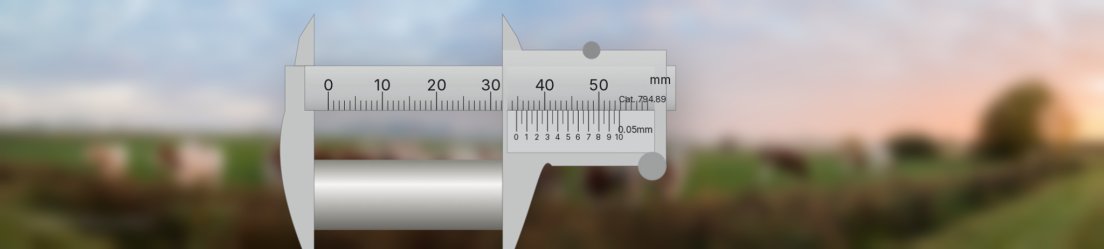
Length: mm 34.8
